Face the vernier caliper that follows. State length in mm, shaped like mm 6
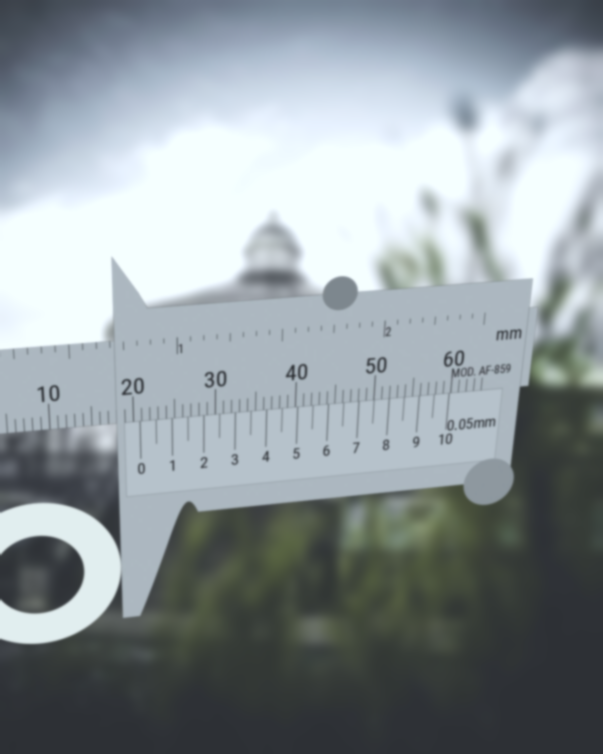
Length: mm 20.8
